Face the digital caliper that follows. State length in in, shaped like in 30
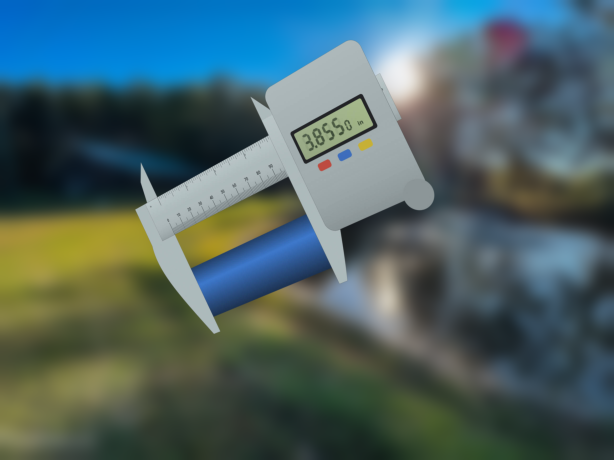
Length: in 3.8550
